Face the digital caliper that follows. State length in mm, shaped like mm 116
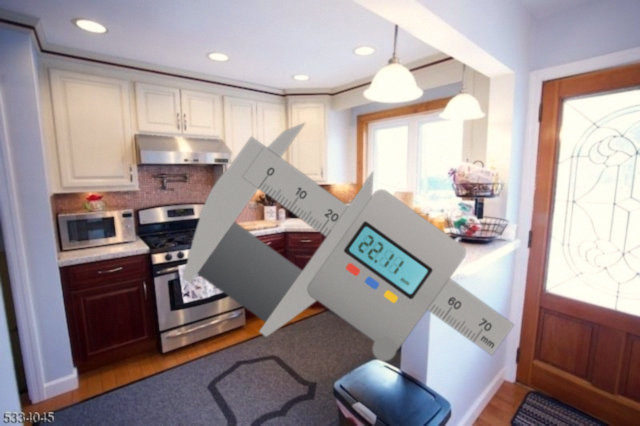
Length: mm 22.11
